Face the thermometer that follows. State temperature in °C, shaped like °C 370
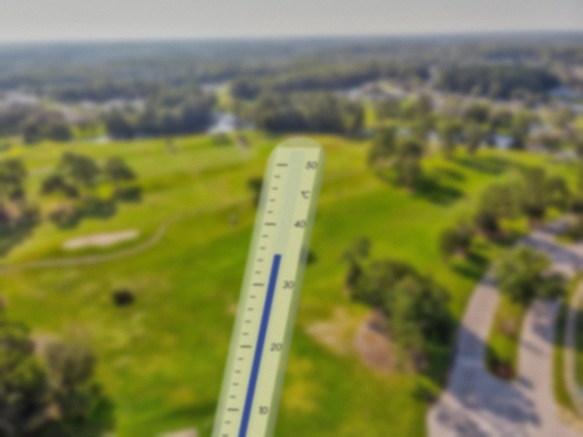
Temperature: °C 35
